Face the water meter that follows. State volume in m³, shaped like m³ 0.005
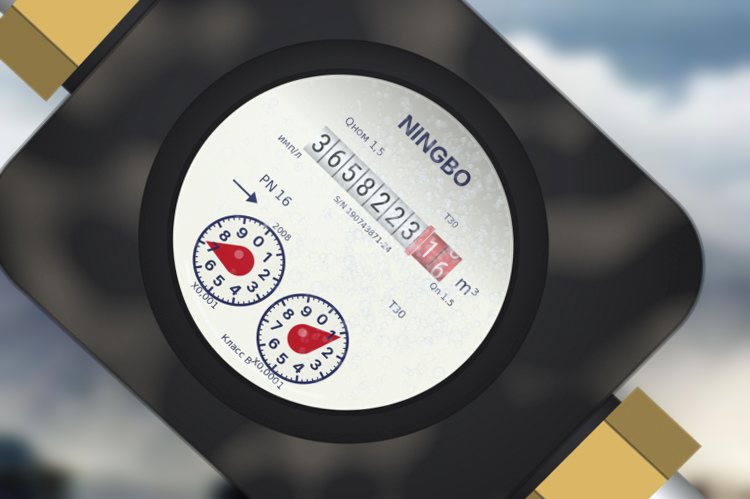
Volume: m³ 3658223.1571
